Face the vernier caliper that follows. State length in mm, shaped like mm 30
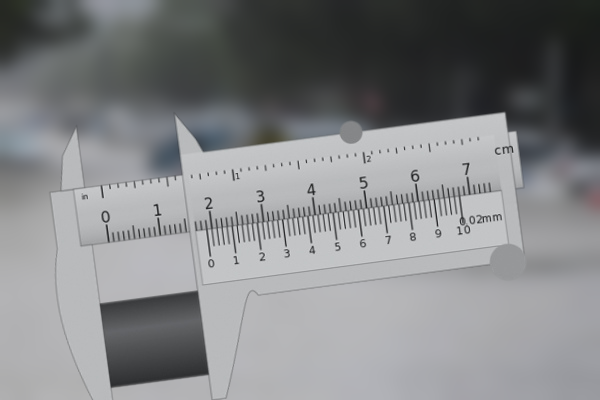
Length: mm 19.0
